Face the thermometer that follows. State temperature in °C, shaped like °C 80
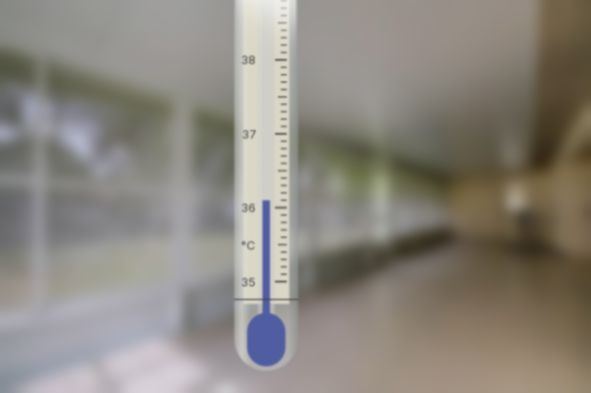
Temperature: °C 36.1
